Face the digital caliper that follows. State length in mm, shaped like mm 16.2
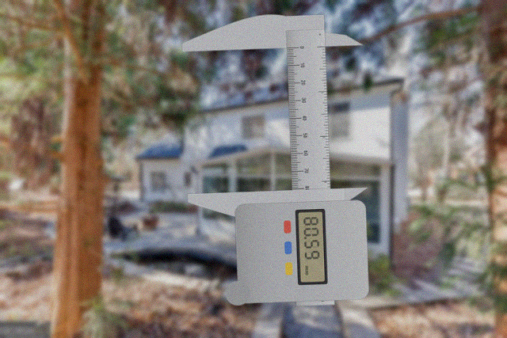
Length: mm 80.59
